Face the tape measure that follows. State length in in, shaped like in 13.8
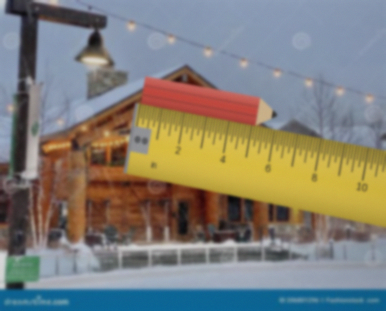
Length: in 6
